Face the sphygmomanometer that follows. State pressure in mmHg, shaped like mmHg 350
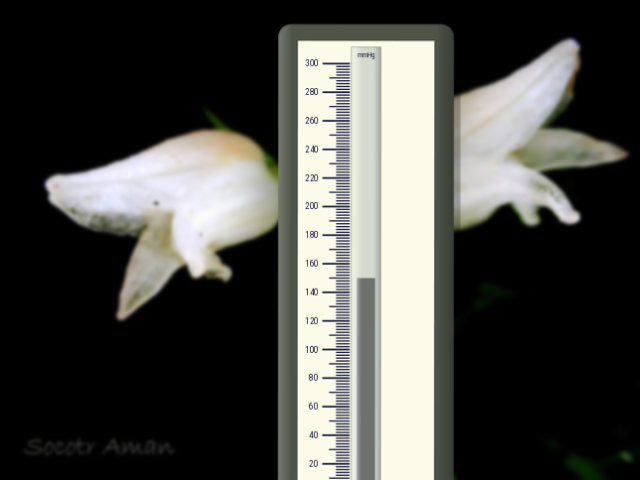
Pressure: mmHg 150
